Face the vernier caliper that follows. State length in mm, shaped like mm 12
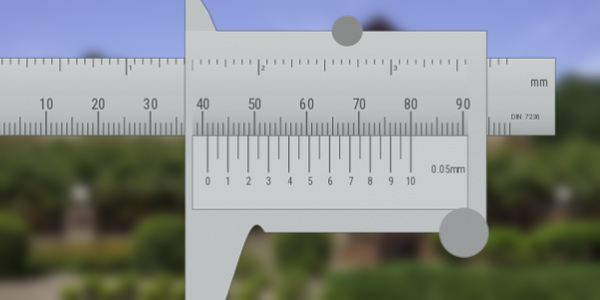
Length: mm 41.0
